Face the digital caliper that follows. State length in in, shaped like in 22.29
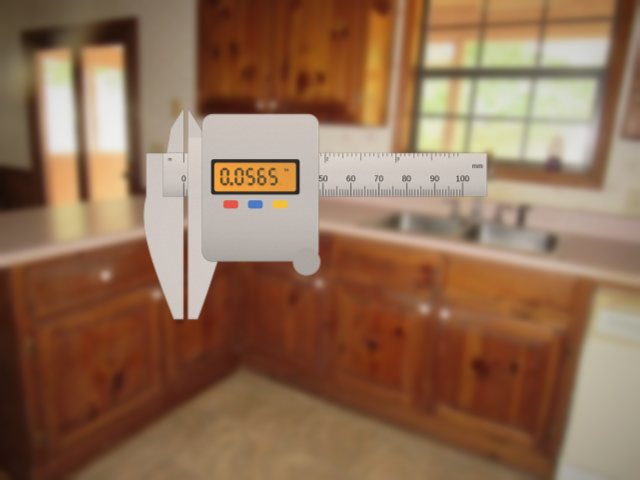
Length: in 0.0565
